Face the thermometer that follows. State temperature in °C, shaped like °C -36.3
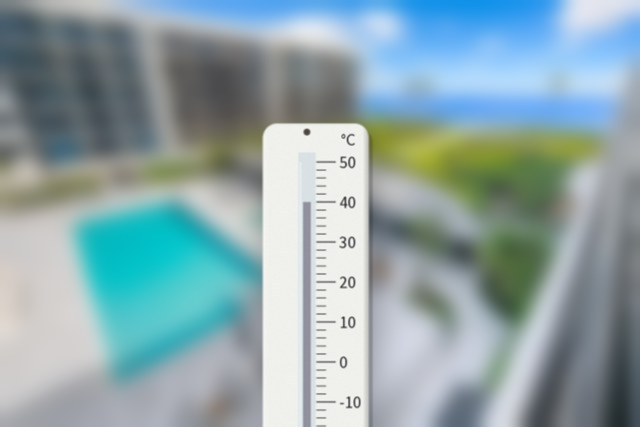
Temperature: °C 40
